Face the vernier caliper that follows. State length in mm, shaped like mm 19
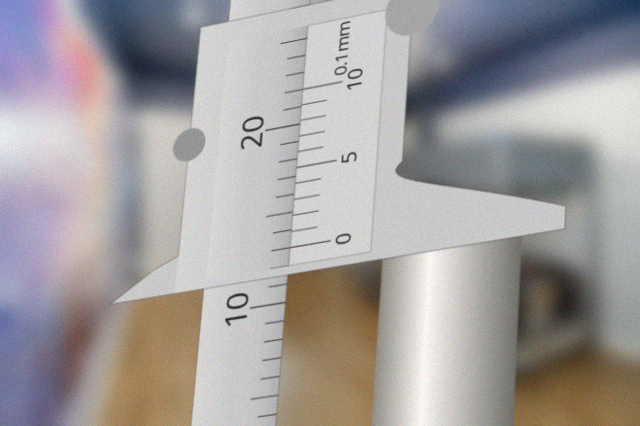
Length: mm 13.0
